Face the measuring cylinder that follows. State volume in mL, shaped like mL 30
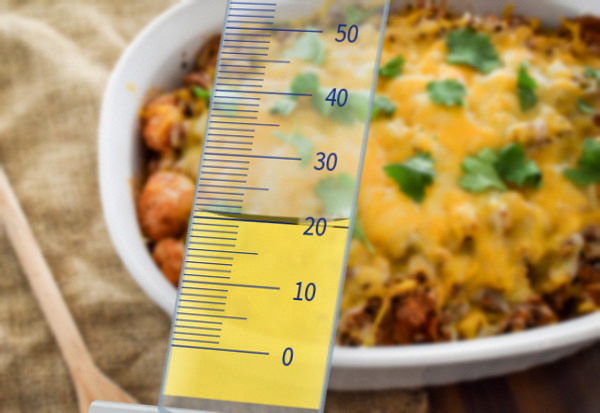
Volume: mL 20
